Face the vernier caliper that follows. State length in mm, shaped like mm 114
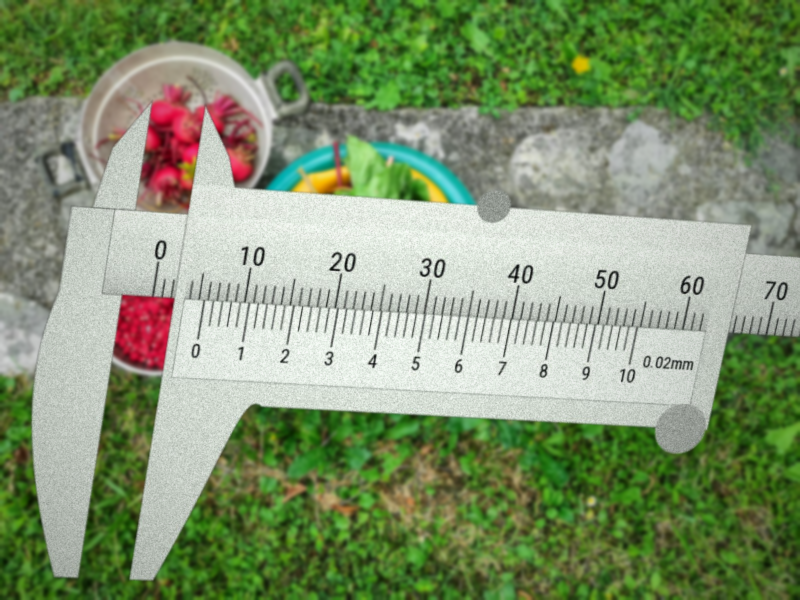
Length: mm 5.6
